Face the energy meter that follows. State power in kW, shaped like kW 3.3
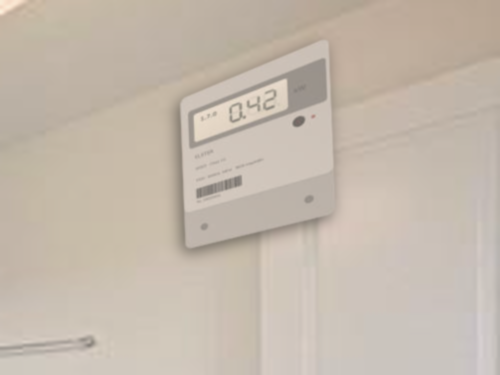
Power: kW 0.42
